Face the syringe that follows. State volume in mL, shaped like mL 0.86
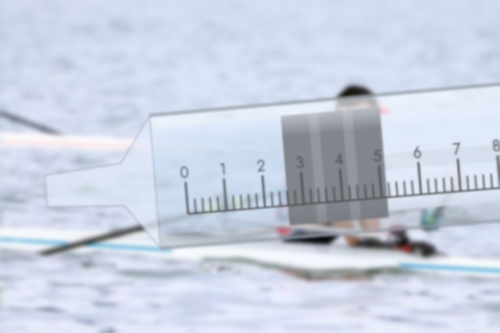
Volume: mL 2.6
